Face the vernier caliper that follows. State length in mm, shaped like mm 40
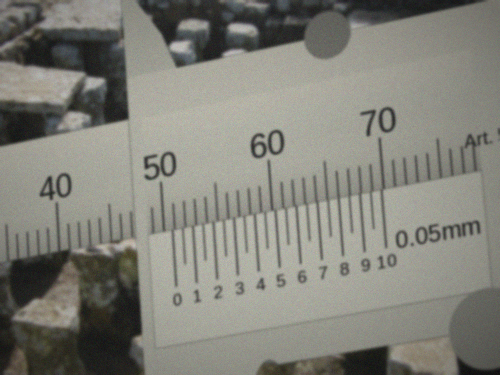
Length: mm 50.8
